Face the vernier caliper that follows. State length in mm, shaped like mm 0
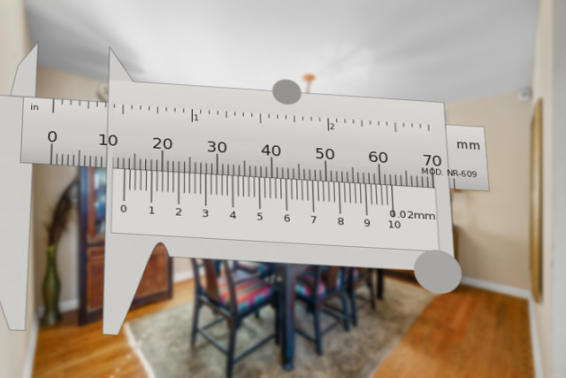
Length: mm 13.2
